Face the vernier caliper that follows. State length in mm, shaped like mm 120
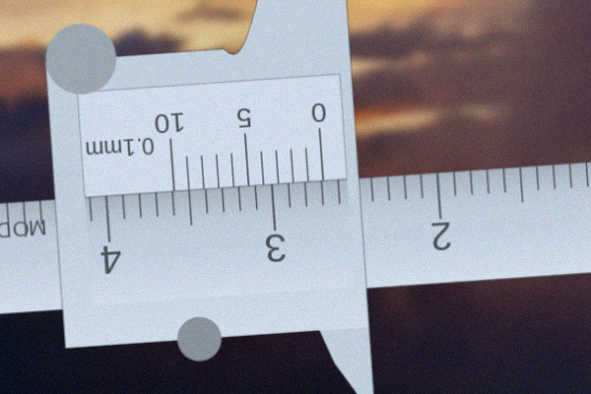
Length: mm 26.9
